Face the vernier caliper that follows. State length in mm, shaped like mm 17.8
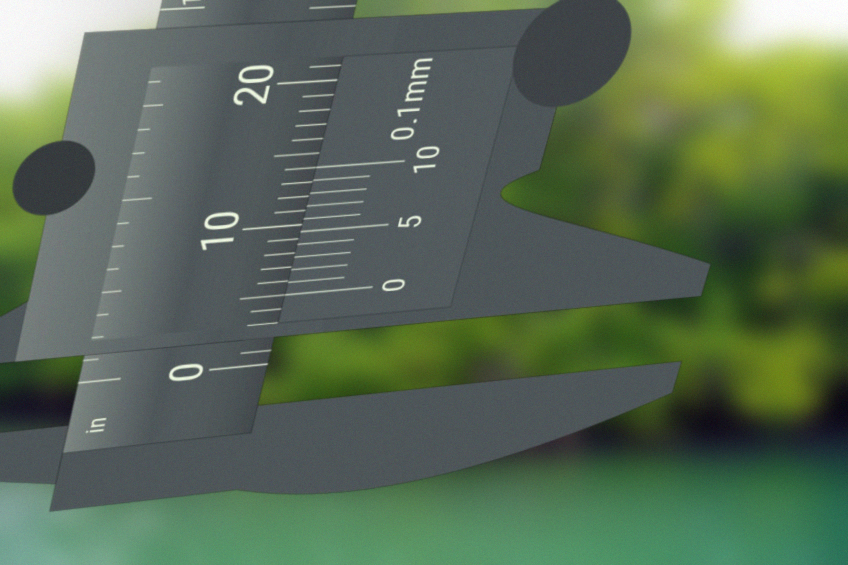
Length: mm 5.0
